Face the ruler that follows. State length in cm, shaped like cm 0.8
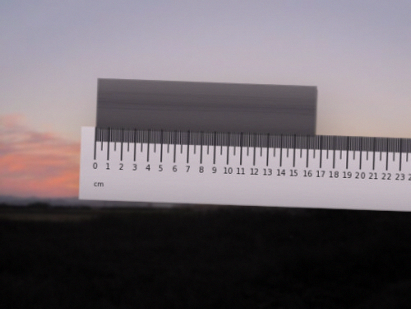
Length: cm 16.5
